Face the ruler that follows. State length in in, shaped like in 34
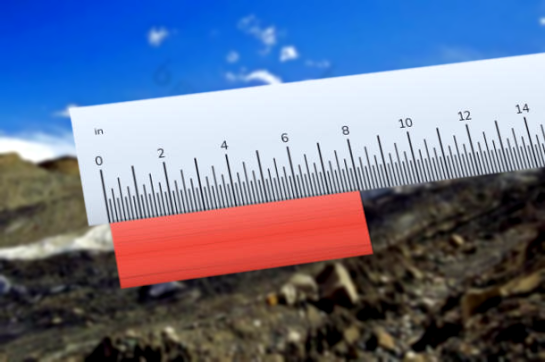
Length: in 8
